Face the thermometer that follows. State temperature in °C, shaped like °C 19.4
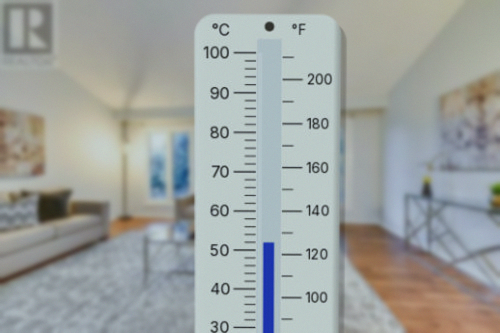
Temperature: °C 52
